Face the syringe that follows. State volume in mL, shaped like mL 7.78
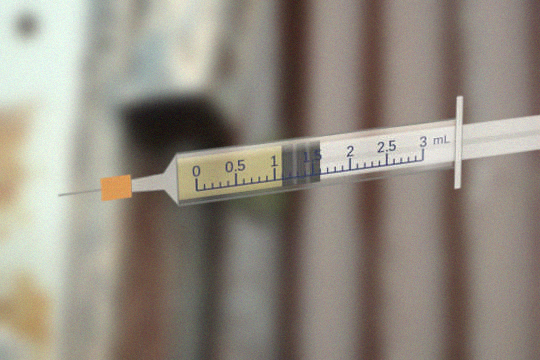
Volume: mL 1.1
